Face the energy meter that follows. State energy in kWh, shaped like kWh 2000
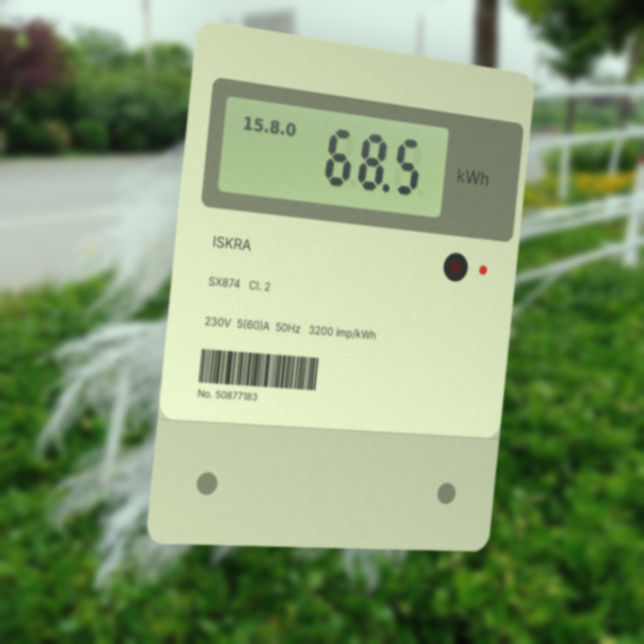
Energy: kWh 68.5
